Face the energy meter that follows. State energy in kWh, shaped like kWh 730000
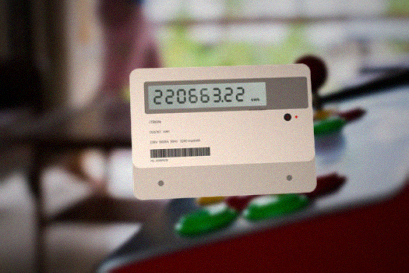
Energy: kWh 220663.22
